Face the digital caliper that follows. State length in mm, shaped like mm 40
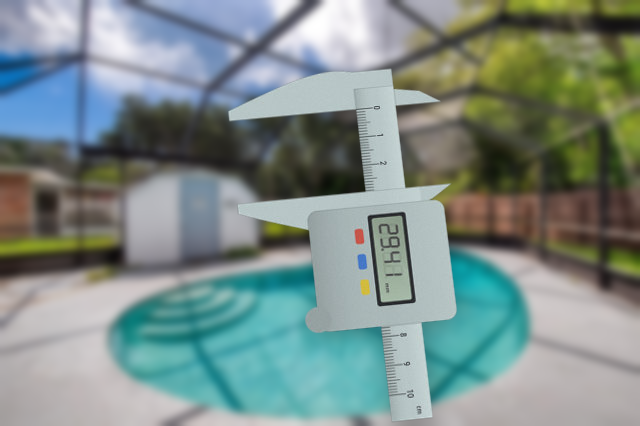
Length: mm 29.41
